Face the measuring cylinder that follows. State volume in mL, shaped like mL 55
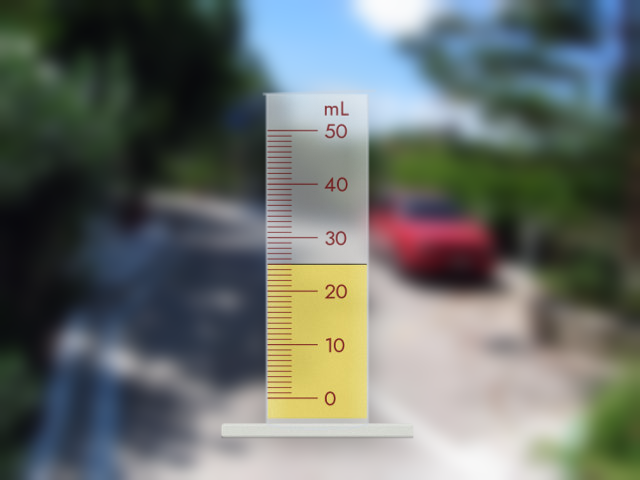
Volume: mL 25
